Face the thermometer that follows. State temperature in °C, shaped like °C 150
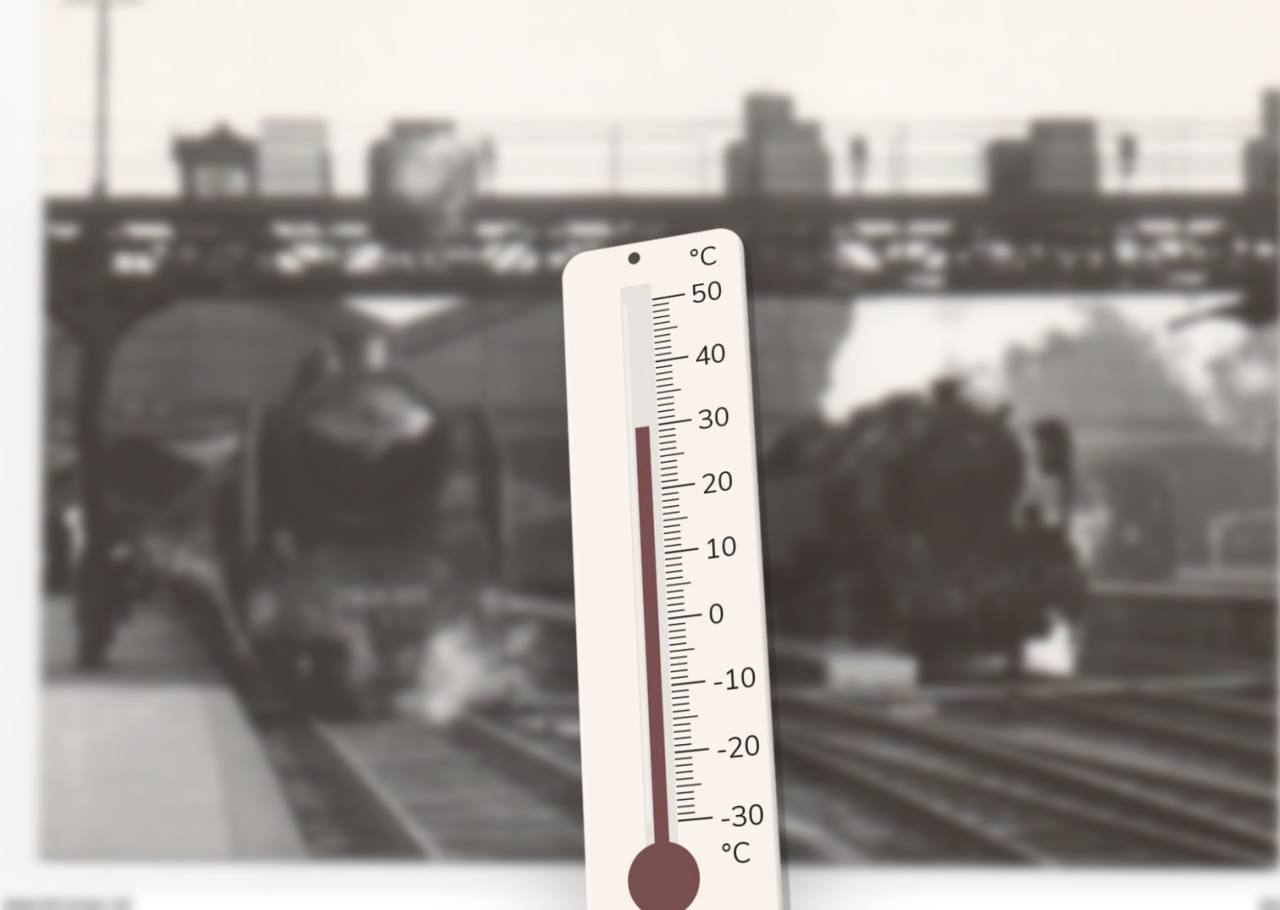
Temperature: °C 30
